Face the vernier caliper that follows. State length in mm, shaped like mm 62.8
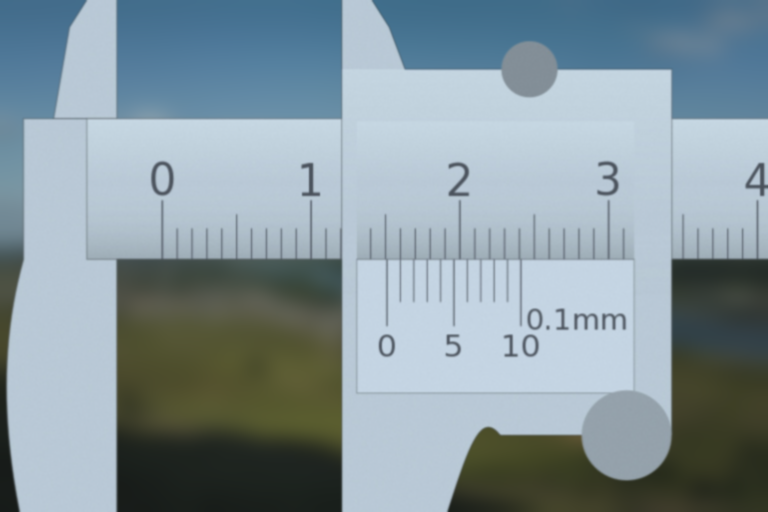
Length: mm 15.1
